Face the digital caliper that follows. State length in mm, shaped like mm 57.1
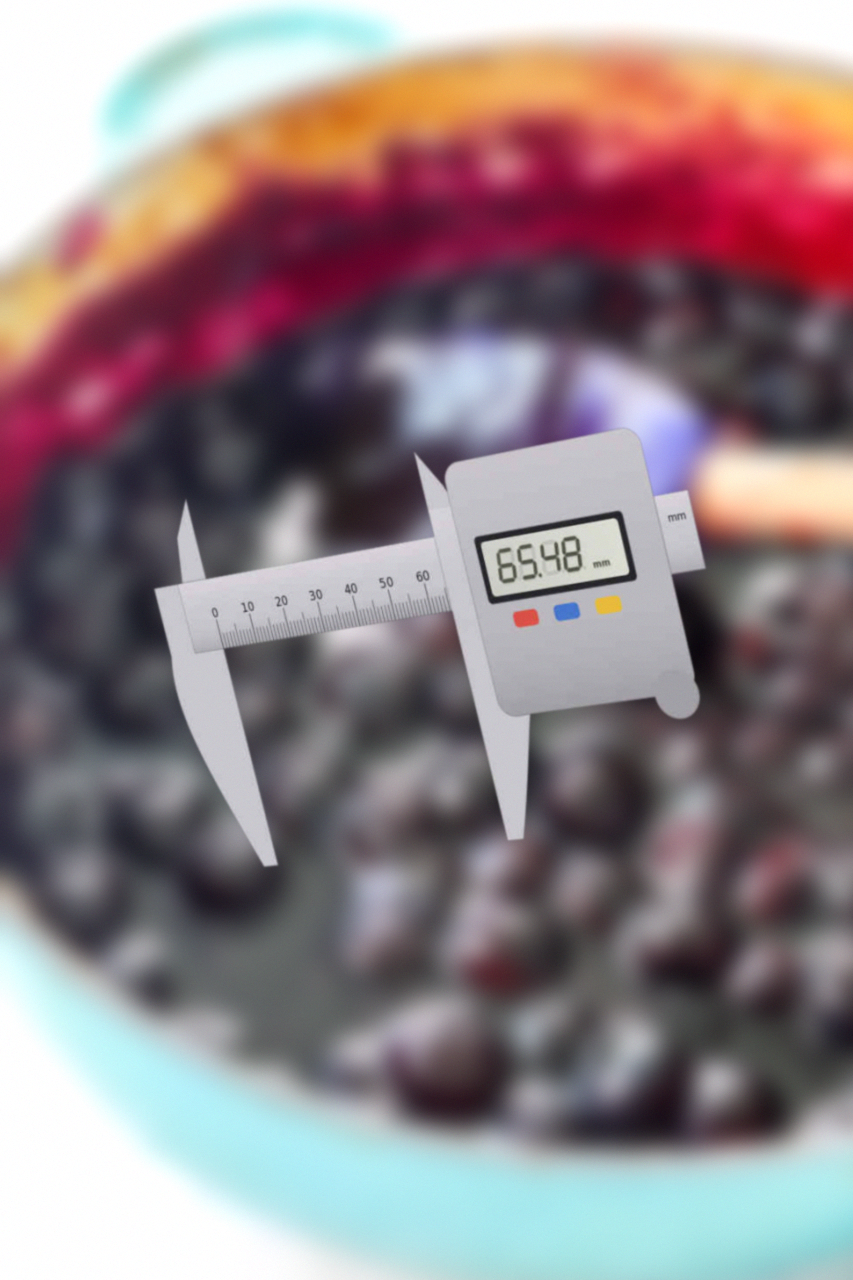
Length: mm 65.48
